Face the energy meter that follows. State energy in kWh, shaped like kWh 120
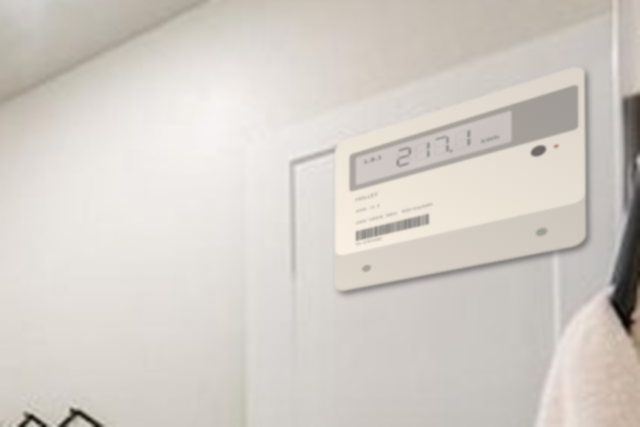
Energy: kWh 217.1
